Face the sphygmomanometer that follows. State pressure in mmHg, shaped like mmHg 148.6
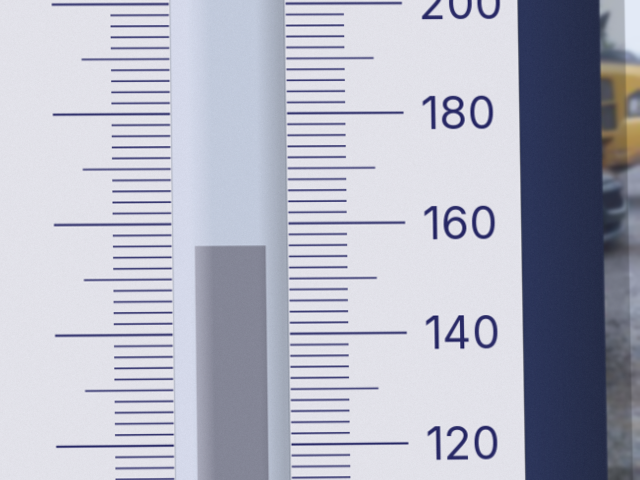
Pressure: mmHg 156
